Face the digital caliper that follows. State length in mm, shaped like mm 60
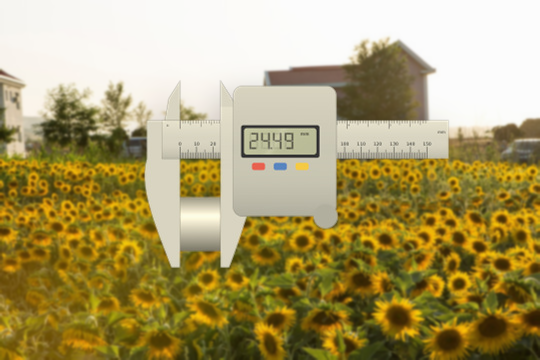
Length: mm 24.49
